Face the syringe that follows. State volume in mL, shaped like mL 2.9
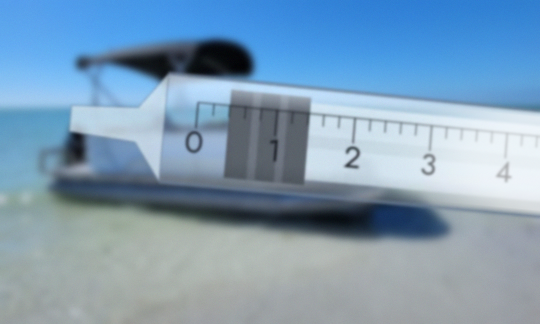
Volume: mL 0.4
